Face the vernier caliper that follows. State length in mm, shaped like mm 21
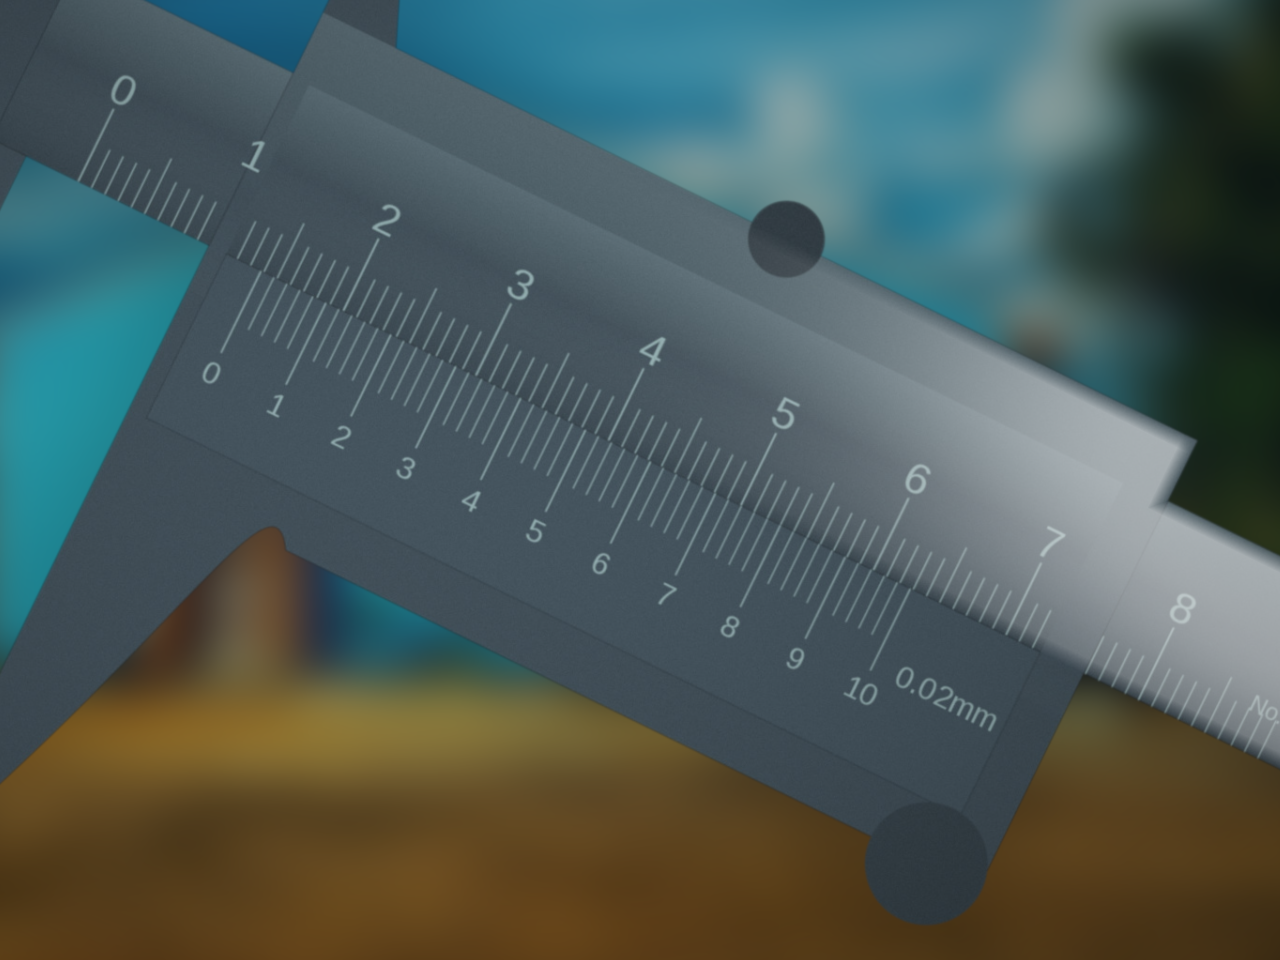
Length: mm 13.8
